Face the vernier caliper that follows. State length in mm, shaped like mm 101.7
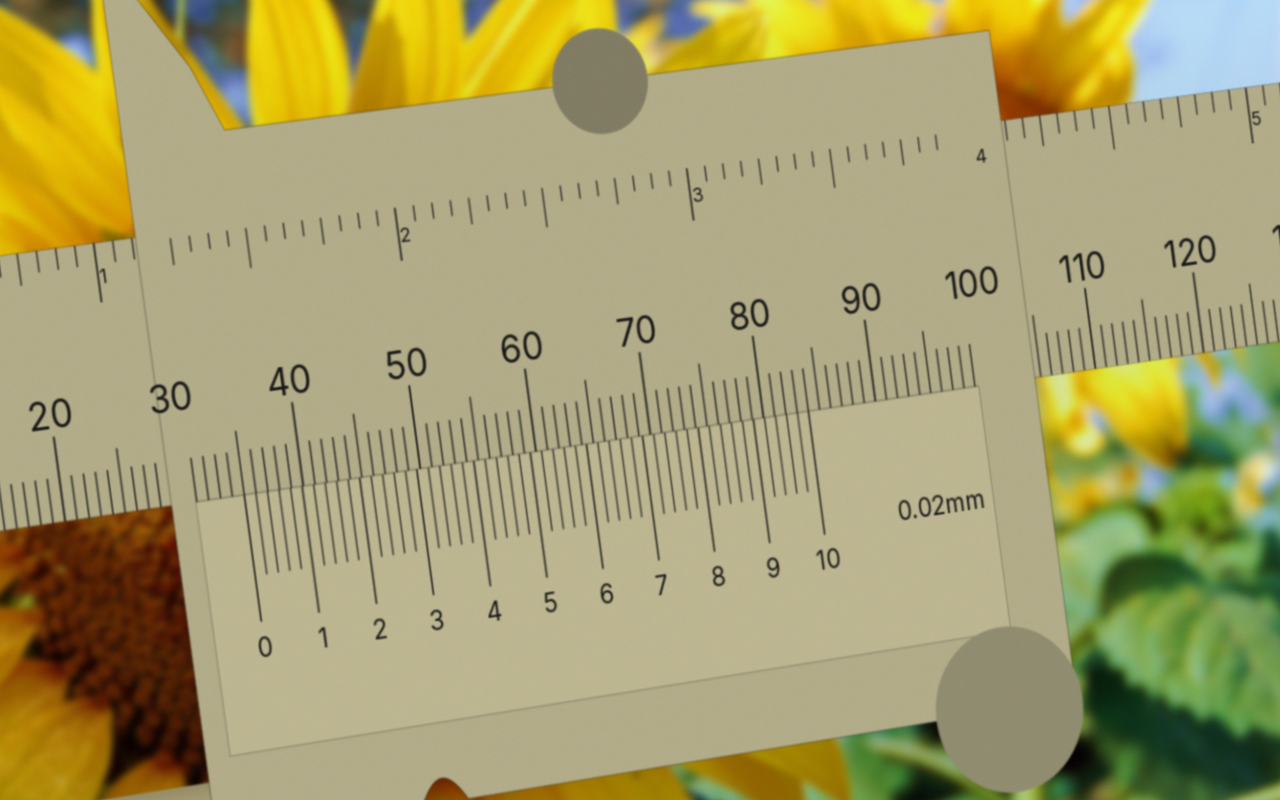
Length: mm 35.0
